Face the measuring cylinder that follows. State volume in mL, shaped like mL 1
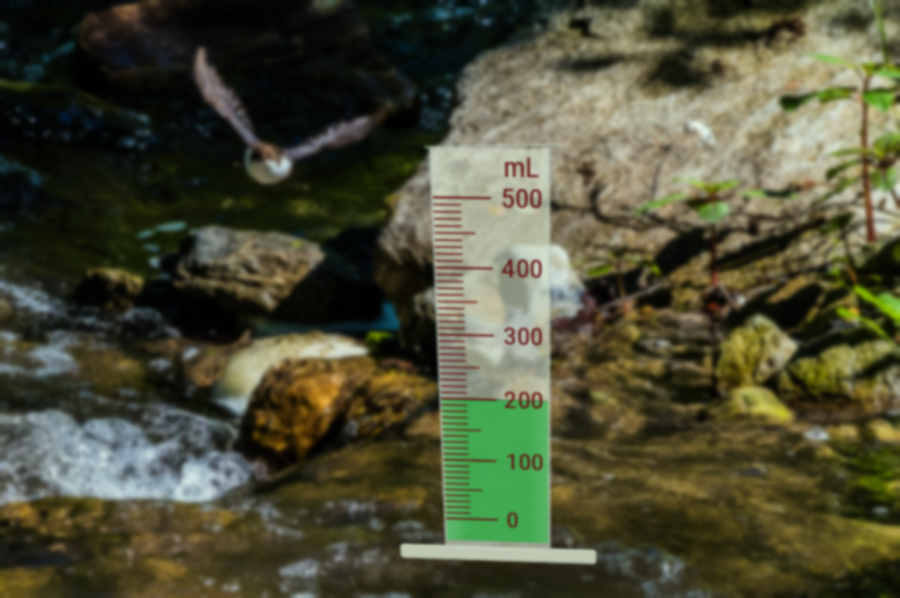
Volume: mL 200
